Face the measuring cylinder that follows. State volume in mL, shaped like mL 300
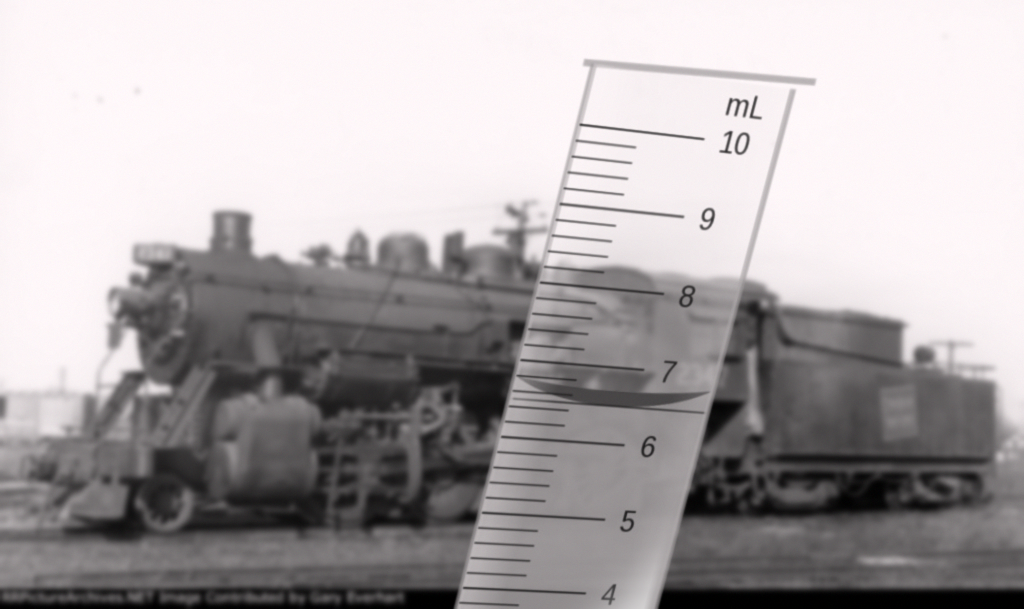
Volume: mL 6.5
